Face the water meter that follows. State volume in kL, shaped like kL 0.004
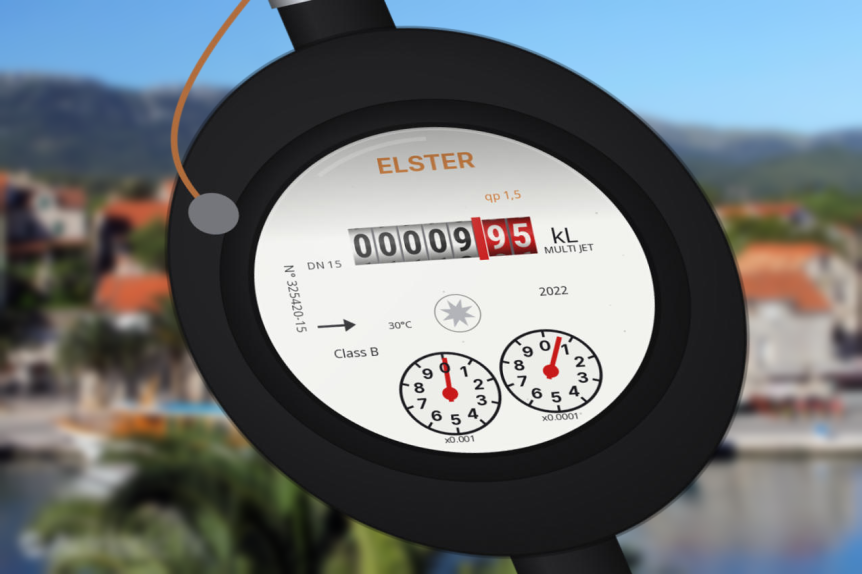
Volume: kL 9.9500
